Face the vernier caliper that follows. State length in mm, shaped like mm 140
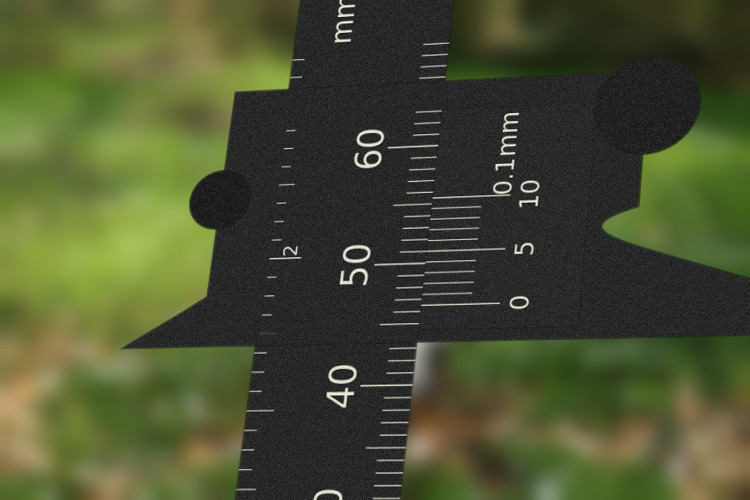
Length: mm 46.5
